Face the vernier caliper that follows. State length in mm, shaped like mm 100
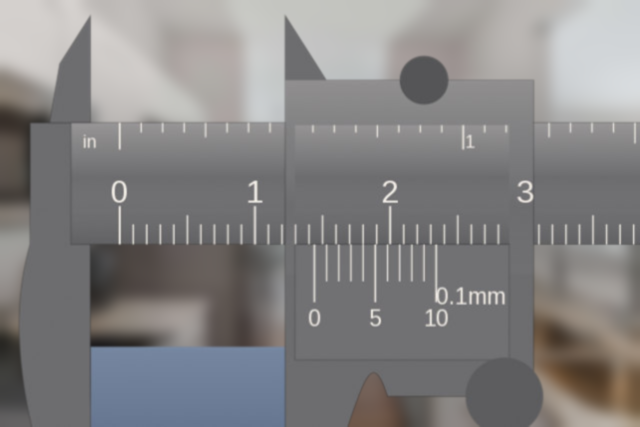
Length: mm 14.4
